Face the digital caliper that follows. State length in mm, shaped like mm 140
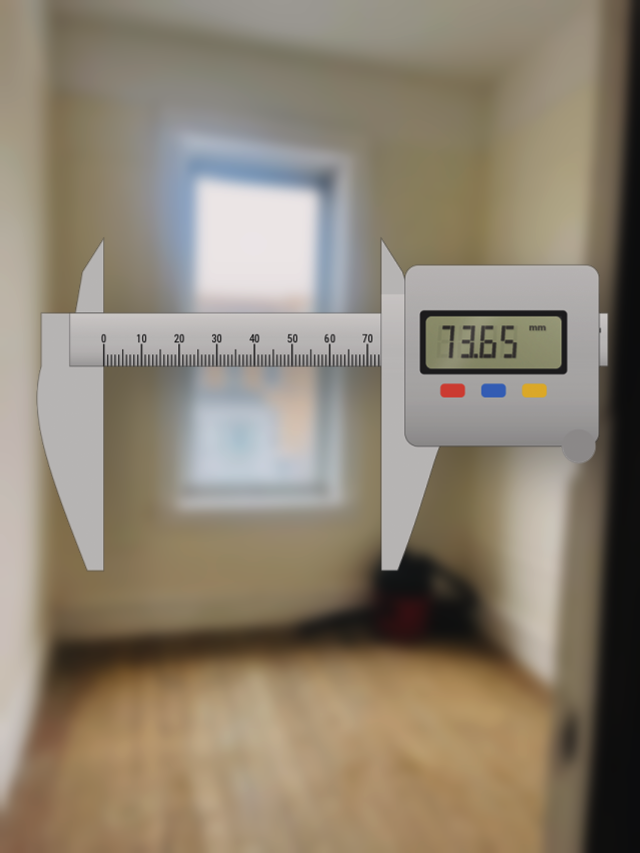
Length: mm 73.65
